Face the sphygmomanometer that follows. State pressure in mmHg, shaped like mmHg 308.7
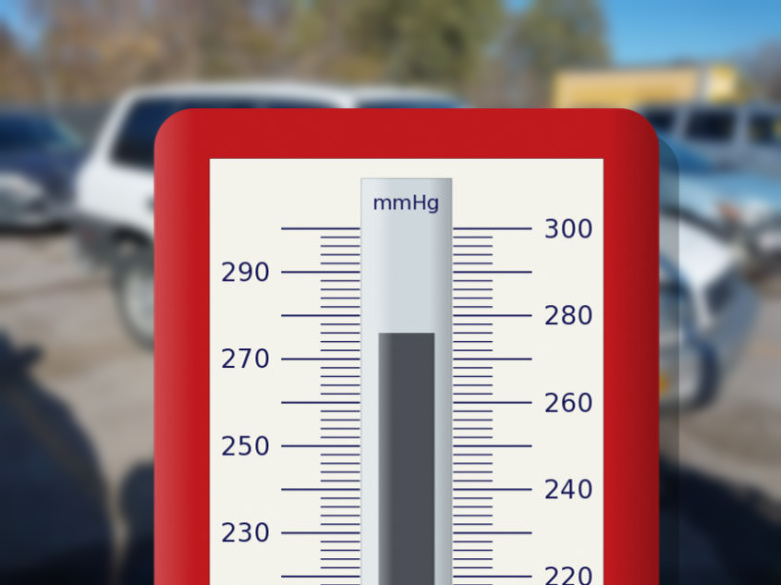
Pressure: mmHg 276
